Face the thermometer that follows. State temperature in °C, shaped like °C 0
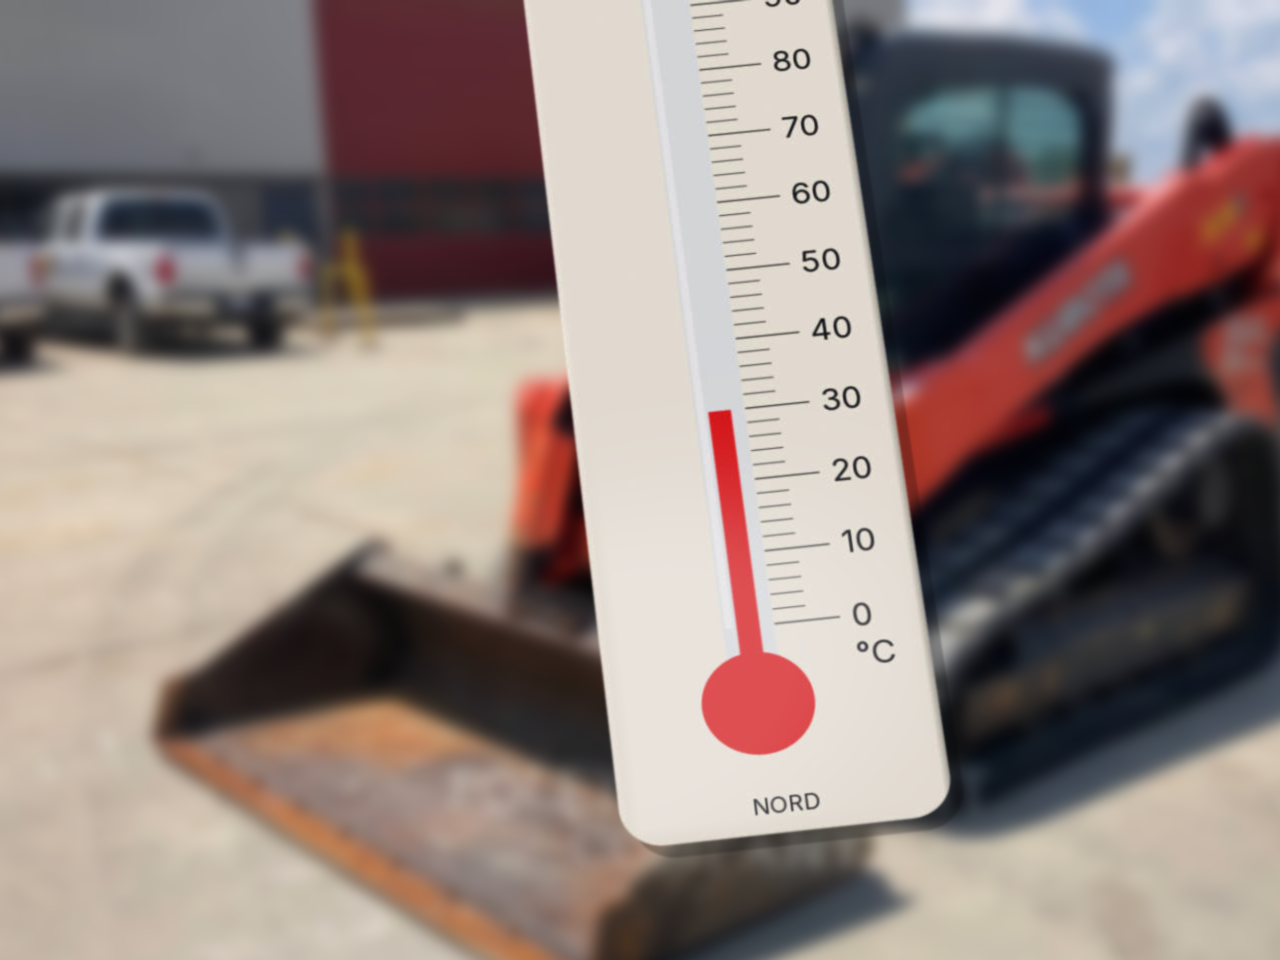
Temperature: °C 30
